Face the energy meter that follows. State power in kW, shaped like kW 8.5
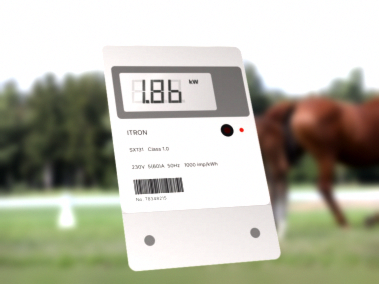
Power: kW 1.86
